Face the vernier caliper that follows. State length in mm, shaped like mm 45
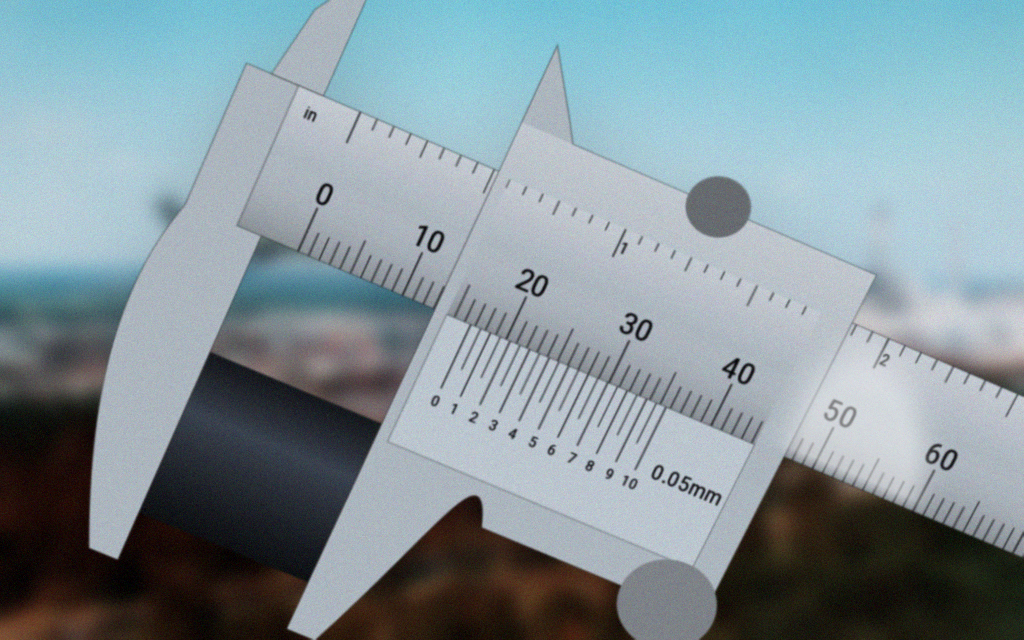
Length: mm 16.6
